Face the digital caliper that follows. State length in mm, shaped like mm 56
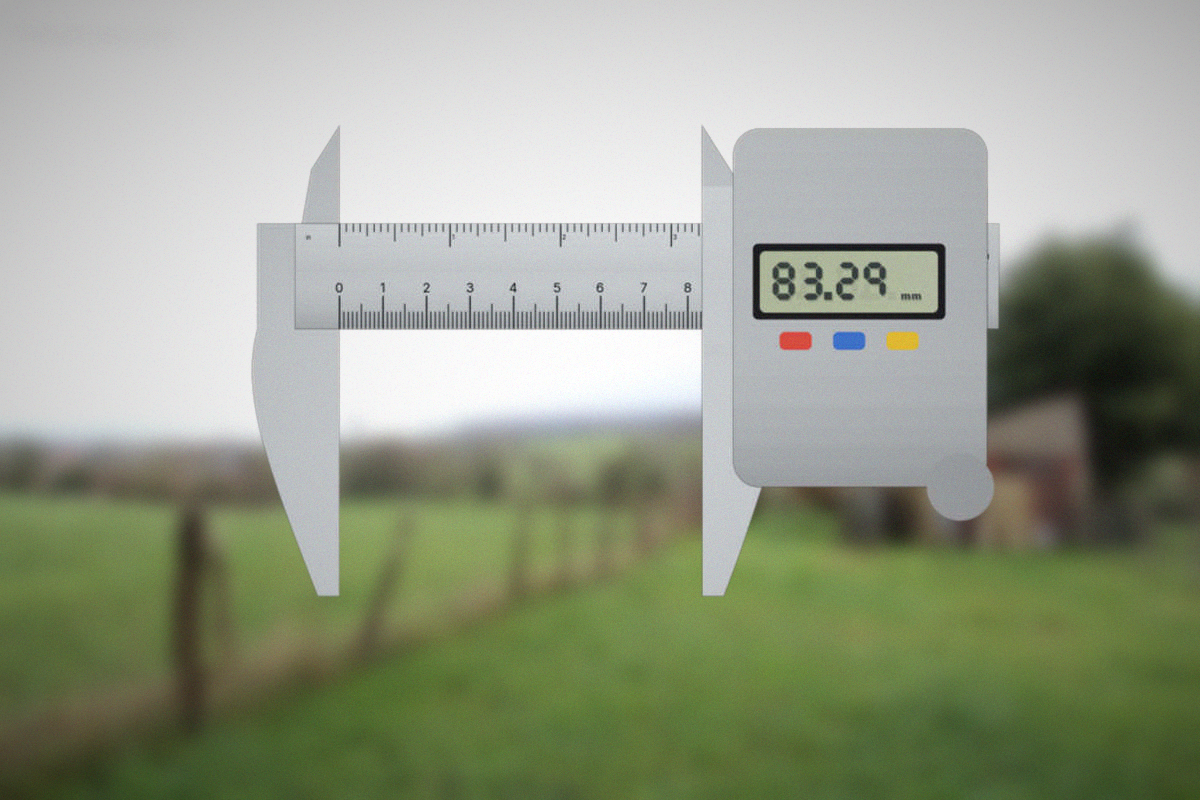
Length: mm 83.29
